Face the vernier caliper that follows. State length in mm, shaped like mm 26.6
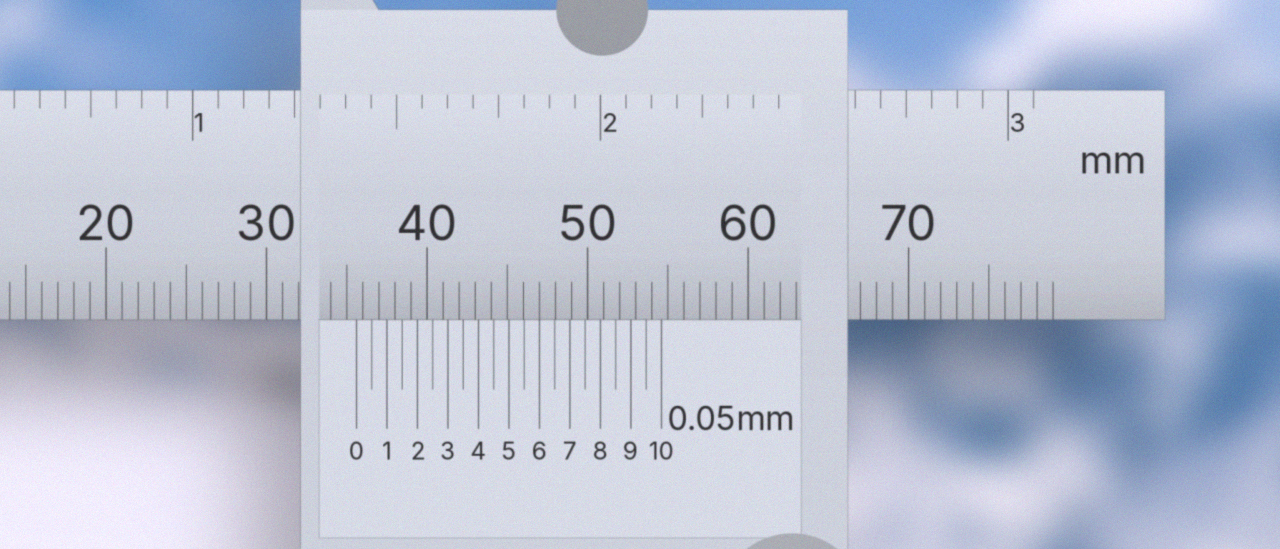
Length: mm 35.6
